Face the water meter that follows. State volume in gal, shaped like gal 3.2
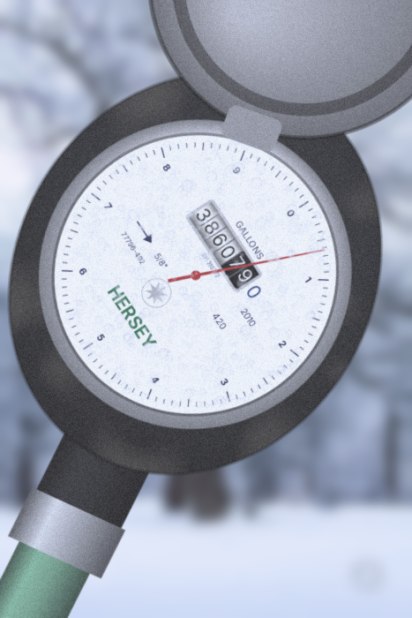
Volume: gal 3860790.6
